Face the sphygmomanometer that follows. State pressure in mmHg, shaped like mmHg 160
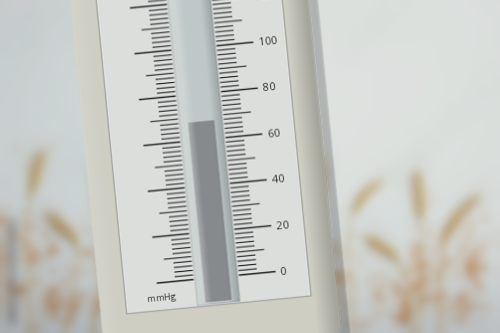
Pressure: mmHg 68
